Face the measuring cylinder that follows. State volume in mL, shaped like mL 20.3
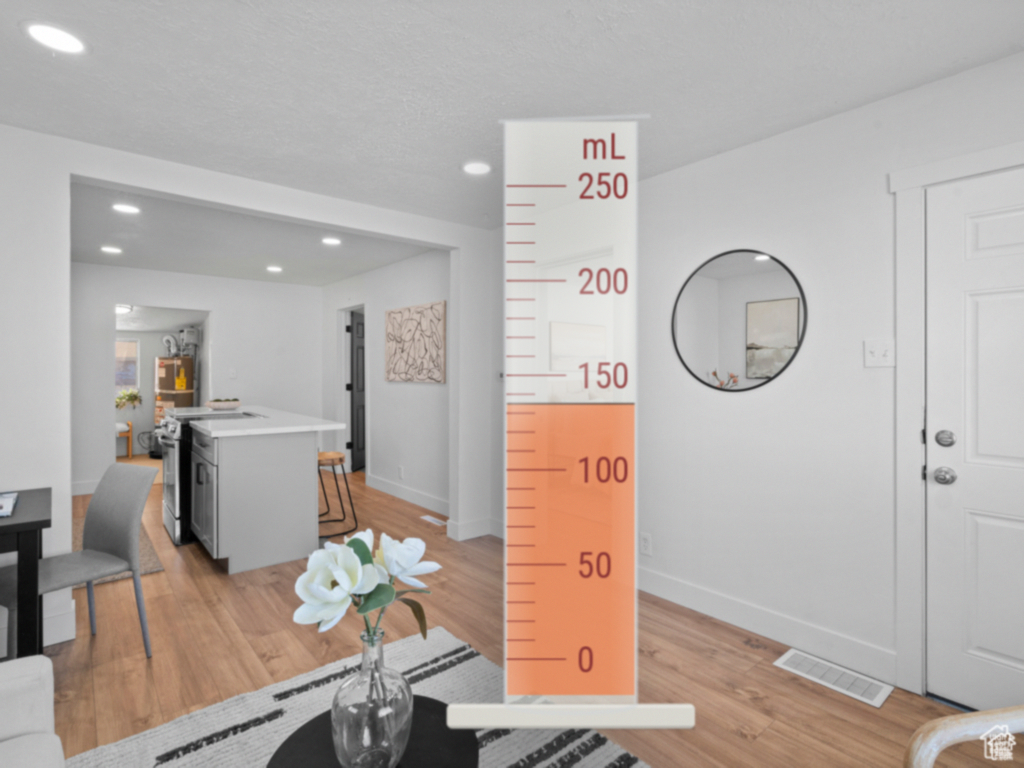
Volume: mL 135
